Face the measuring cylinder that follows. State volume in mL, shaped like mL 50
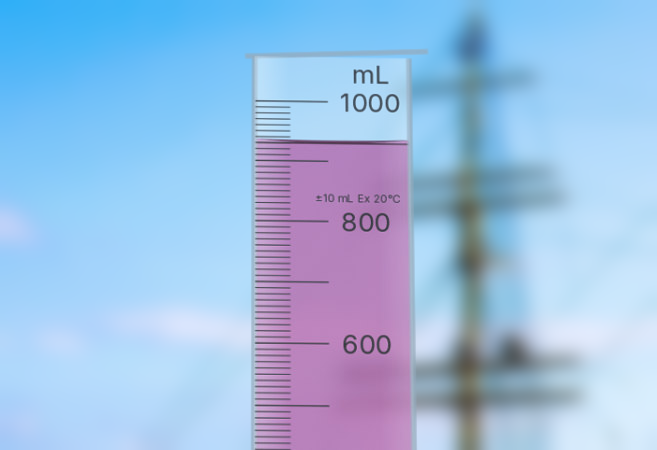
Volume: mL 930
